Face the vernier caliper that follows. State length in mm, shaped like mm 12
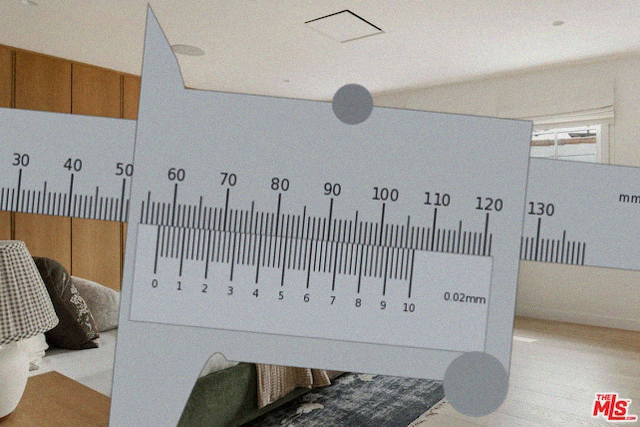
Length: mm 57.5
